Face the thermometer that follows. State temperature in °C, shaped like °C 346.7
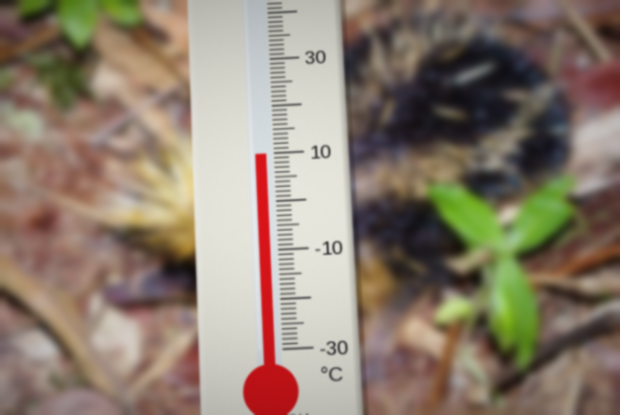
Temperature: °C 10
